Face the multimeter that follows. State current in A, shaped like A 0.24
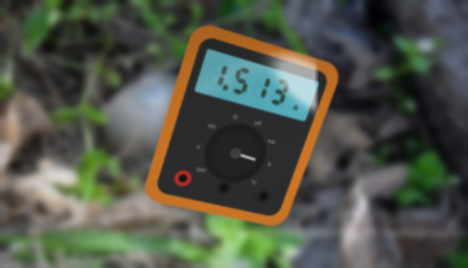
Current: A 1.513
